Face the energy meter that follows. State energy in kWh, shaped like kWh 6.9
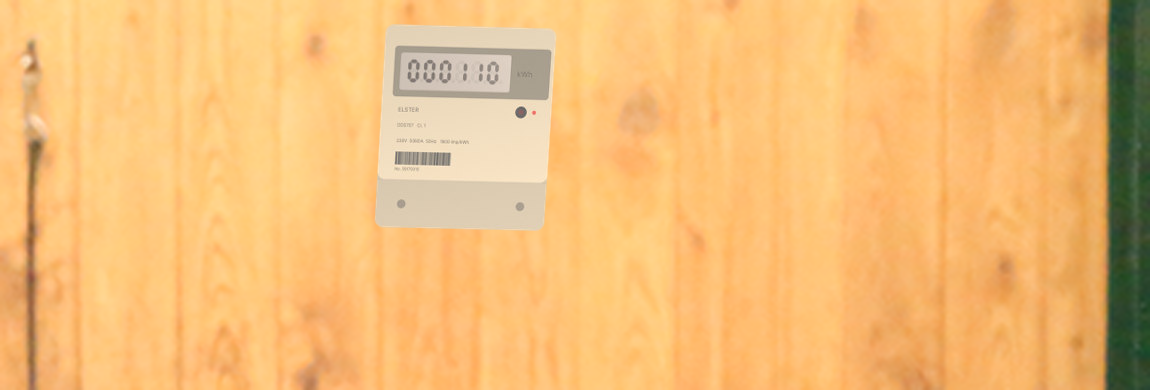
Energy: kWh 110
